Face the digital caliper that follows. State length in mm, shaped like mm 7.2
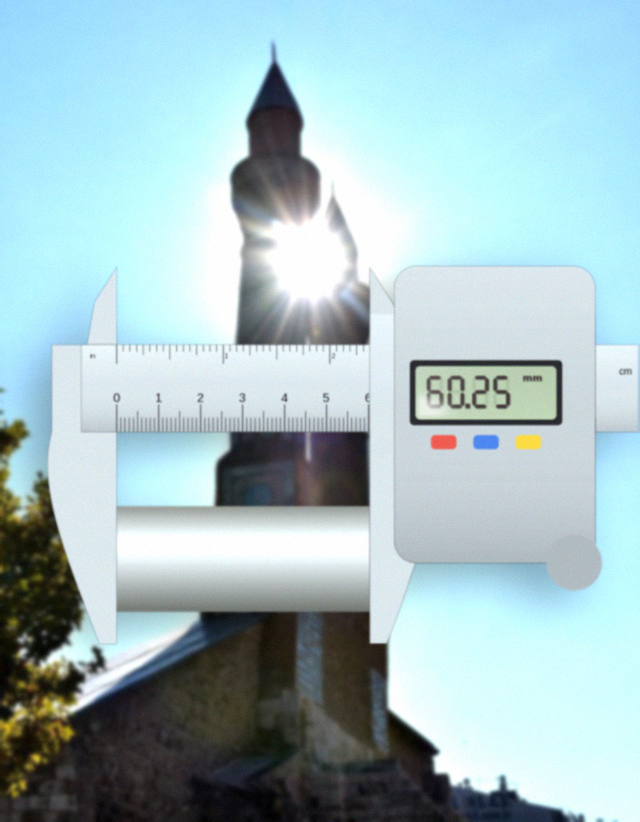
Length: mm 60.25
